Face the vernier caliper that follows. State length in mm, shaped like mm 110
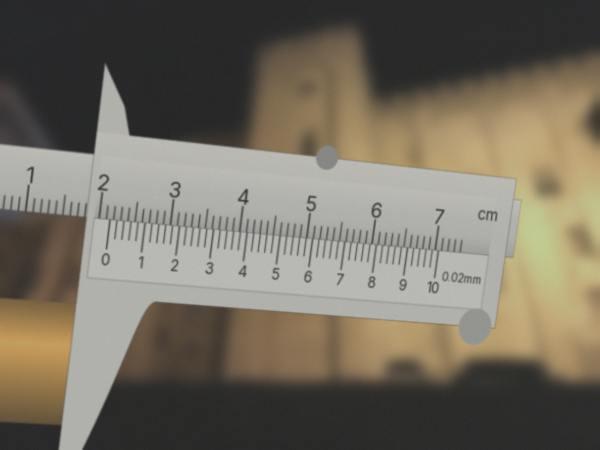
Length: mm 21.5
